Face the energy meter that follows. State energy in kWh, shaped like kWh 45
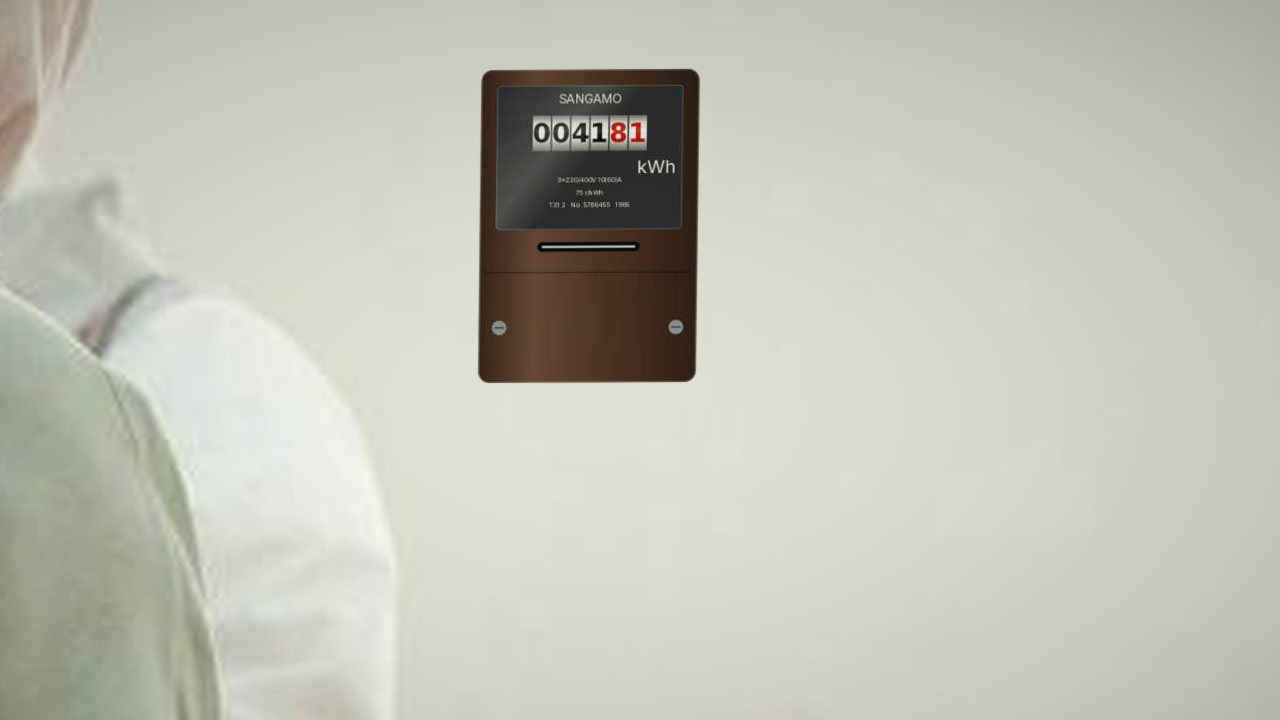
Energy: kWh 41.81
